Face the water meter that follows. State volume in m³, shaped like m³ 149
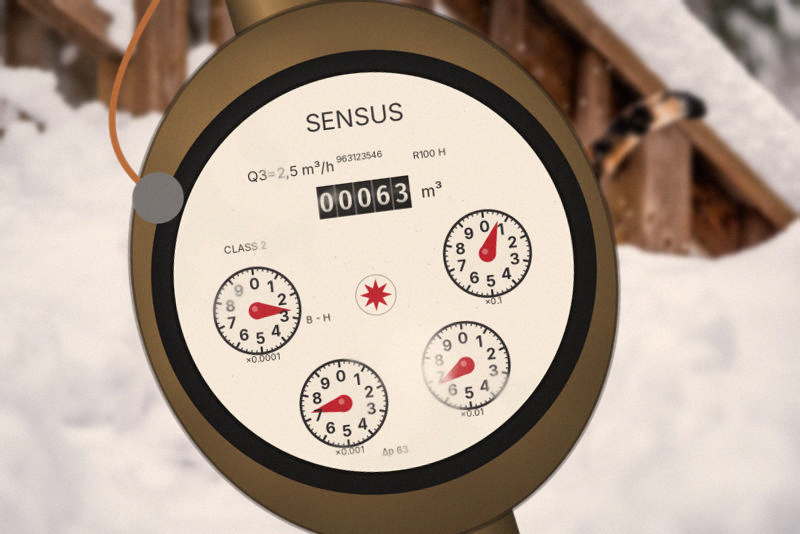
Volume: m³ 63.0672
